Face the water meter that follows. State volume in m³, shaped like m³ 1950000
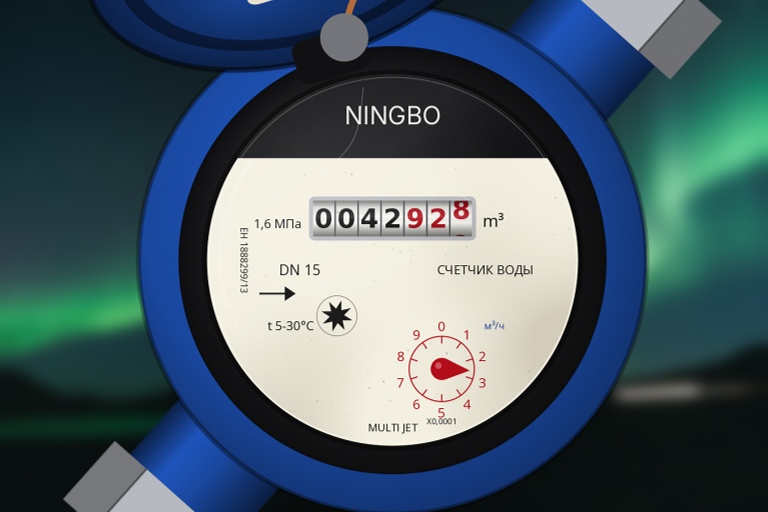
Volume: m³ 42.9282
